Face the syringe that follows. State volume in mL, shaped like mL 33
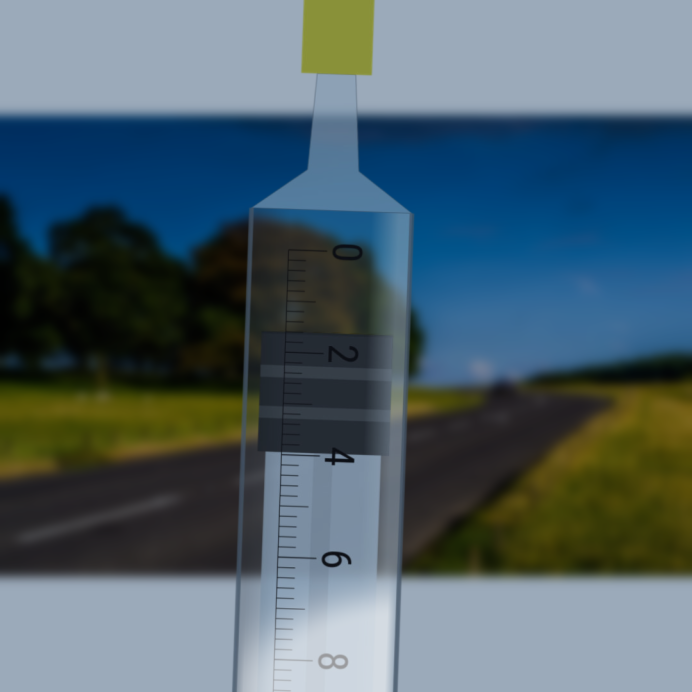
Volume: mL 1.6
